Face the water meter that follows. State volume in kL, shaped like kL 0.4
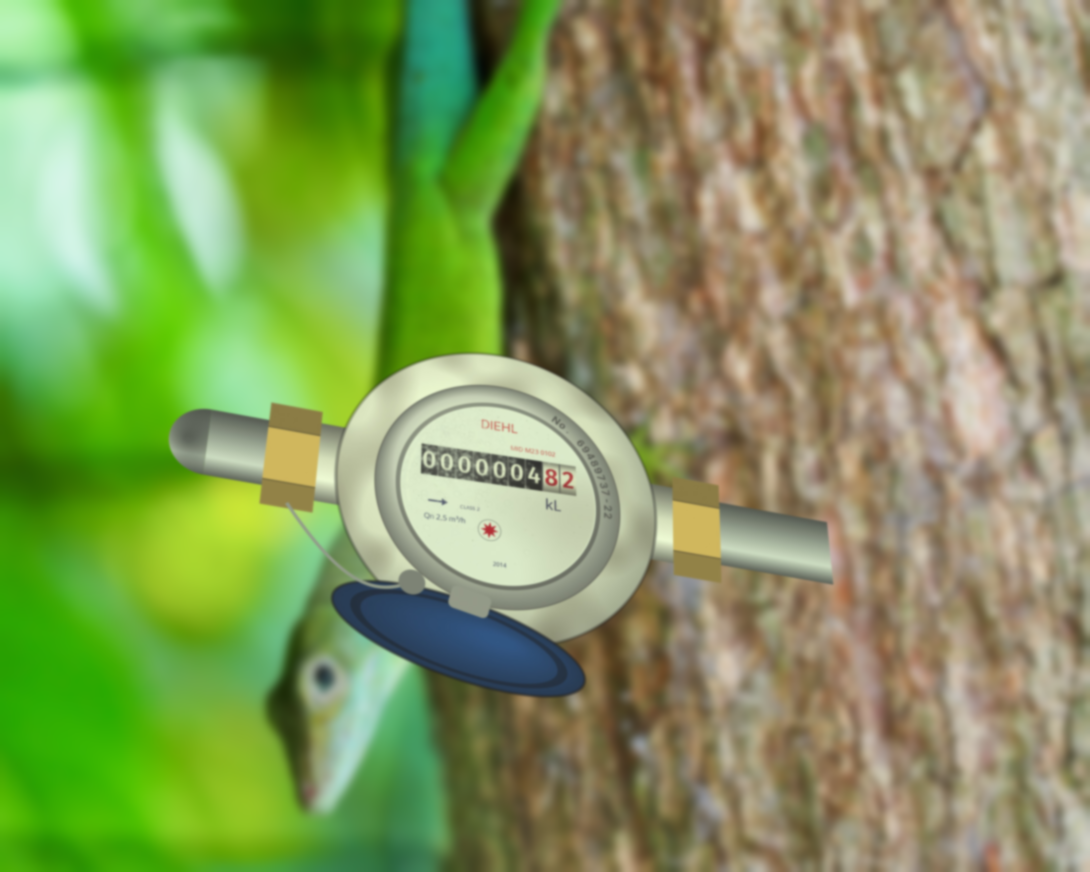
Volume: kL 4.82
